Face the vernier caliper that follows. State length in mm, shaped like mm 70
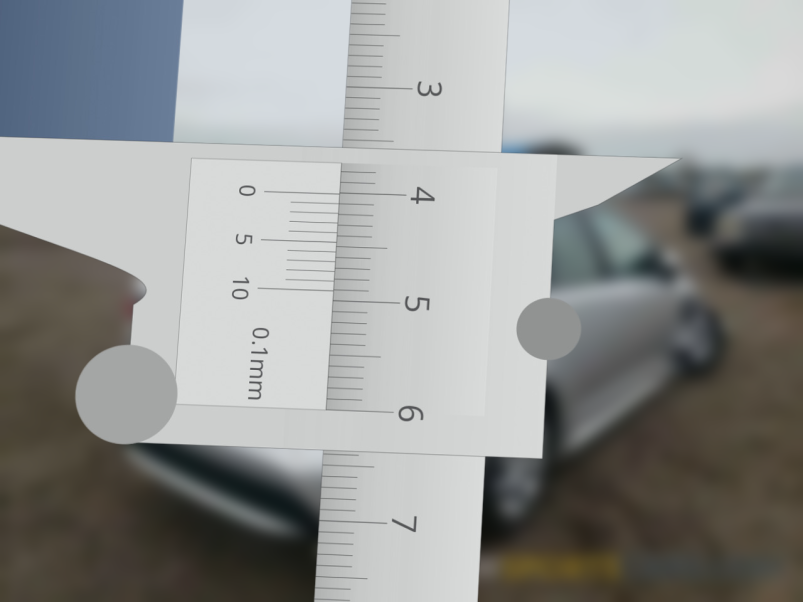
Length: mm 40.1
